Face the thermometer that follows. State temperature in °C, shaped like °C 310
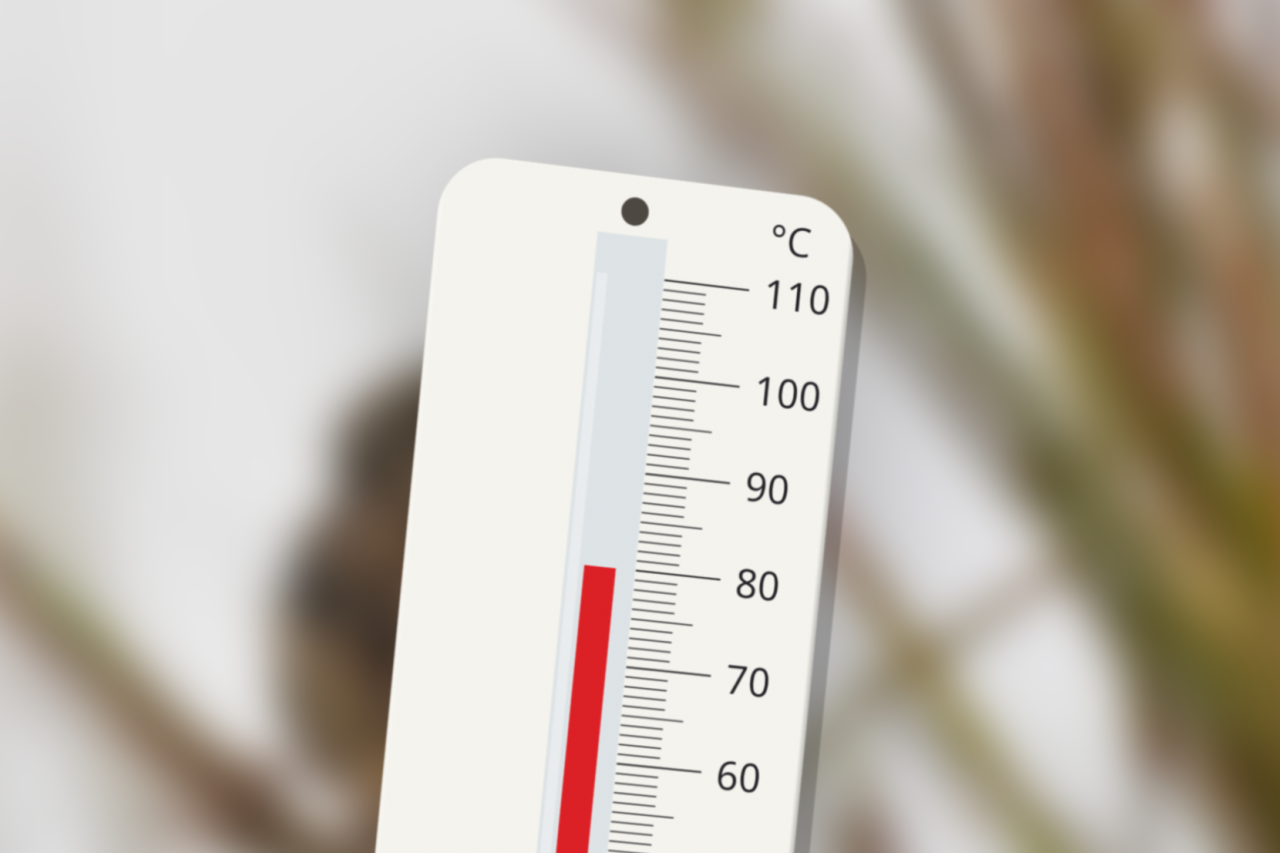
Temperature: °C 80
